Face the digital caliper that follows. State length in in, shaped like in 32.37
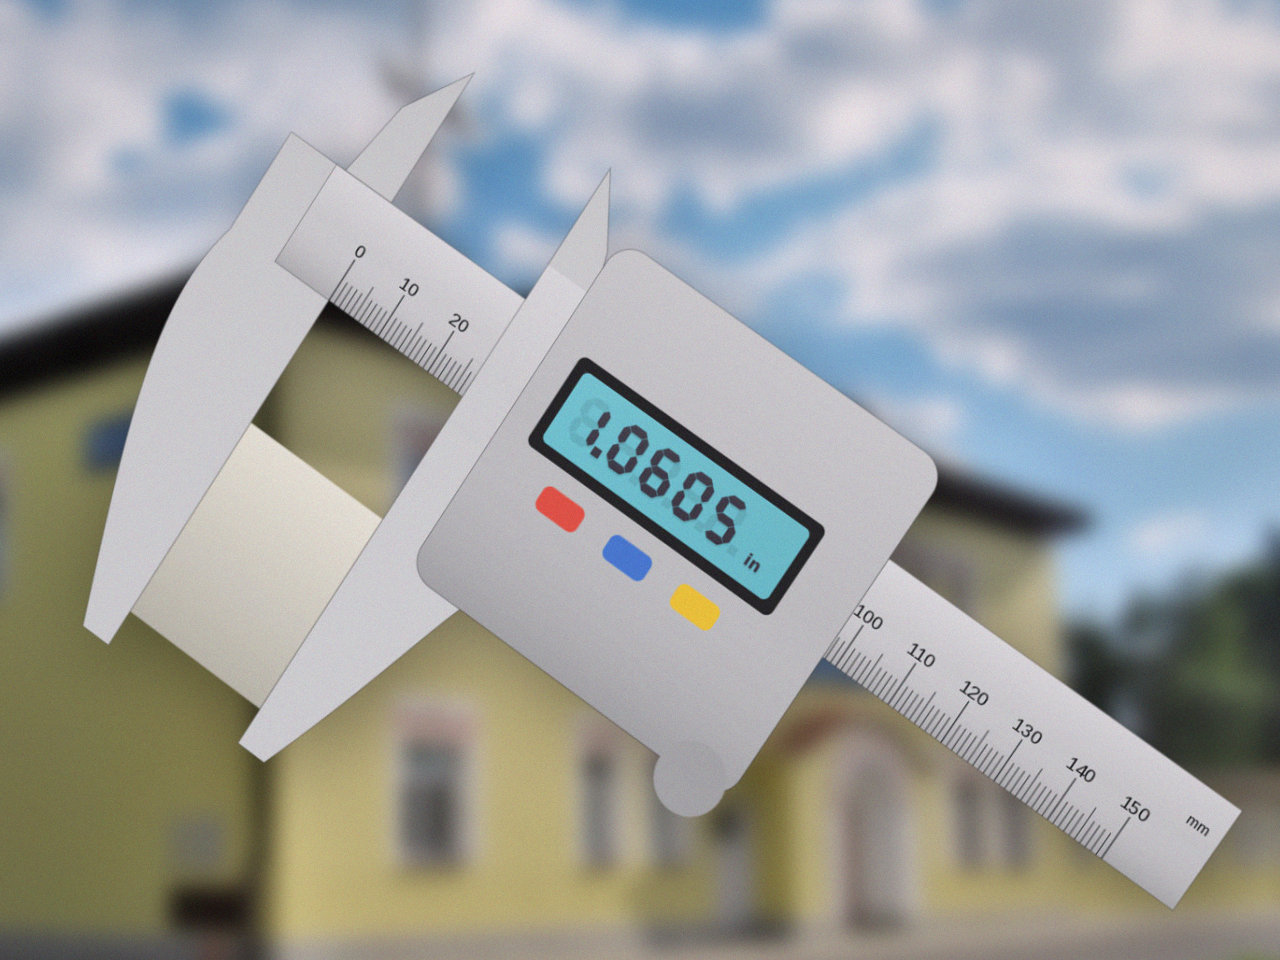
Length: in 1.0605
